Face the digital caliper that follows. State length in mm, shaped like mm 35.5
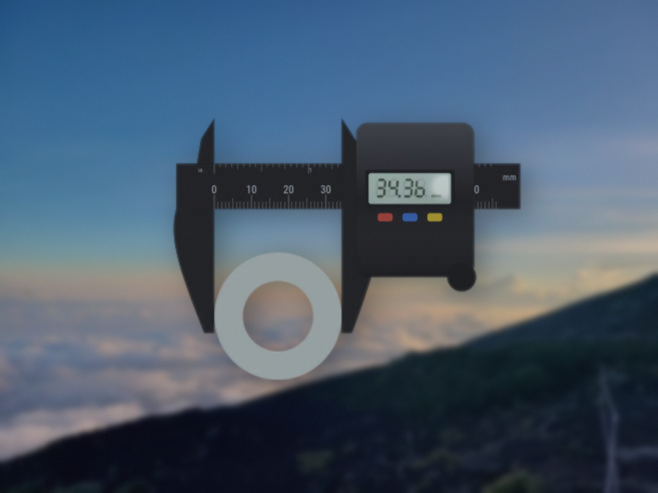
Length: mm 34.36
